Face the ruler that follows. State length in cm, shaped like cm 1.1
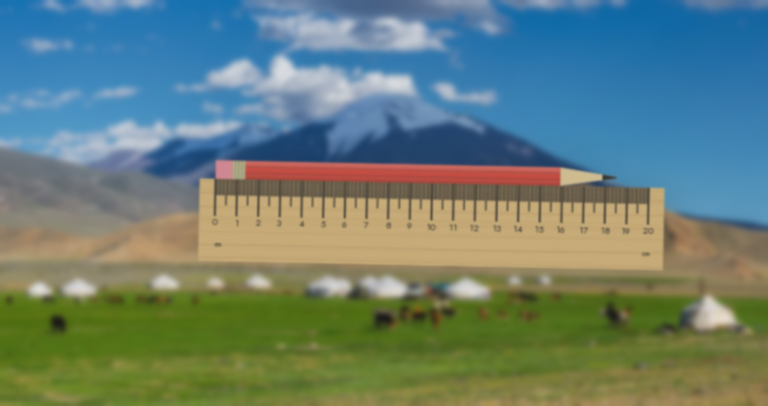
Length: cm 18.5
